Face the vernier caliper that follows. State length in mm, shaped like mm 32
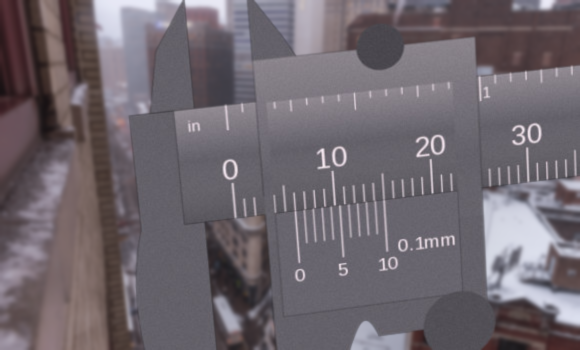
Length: mm 6.0
